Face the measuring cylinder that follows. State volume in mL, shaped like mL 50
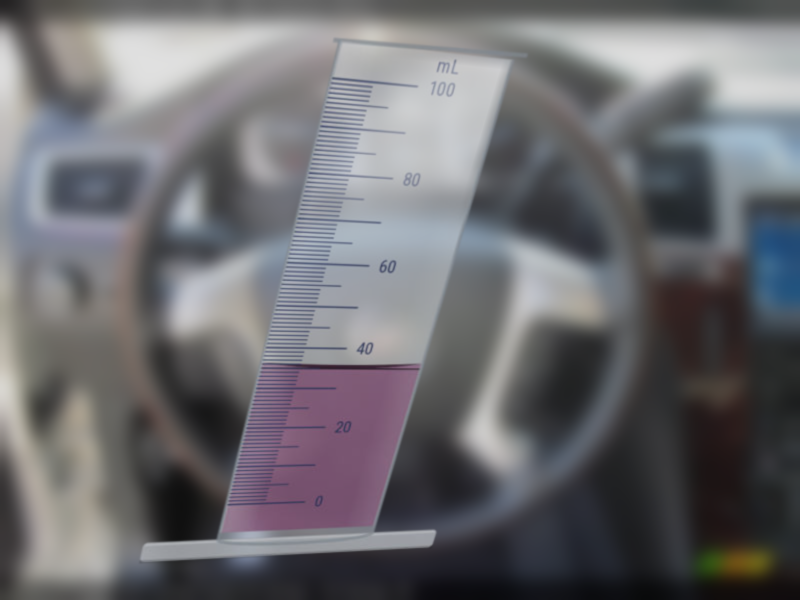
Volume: mL 35
